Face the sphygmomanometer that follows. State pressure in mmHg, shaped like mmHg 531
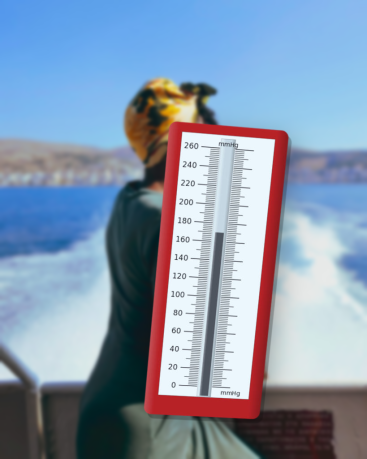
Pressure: mmHg 170
